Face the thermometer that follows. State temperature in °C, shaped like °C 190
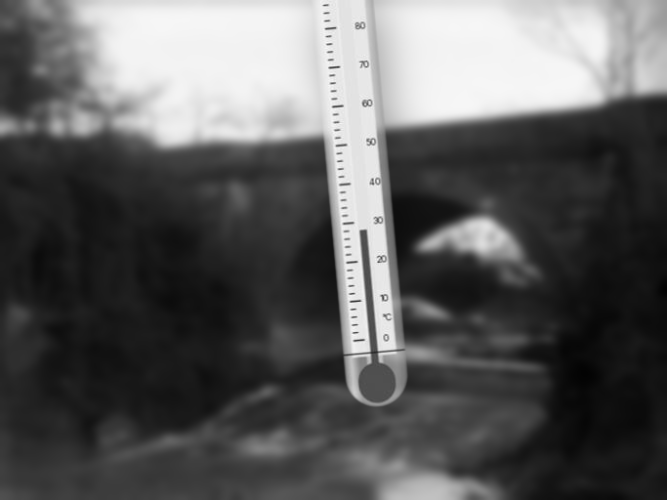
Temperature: °C 28
